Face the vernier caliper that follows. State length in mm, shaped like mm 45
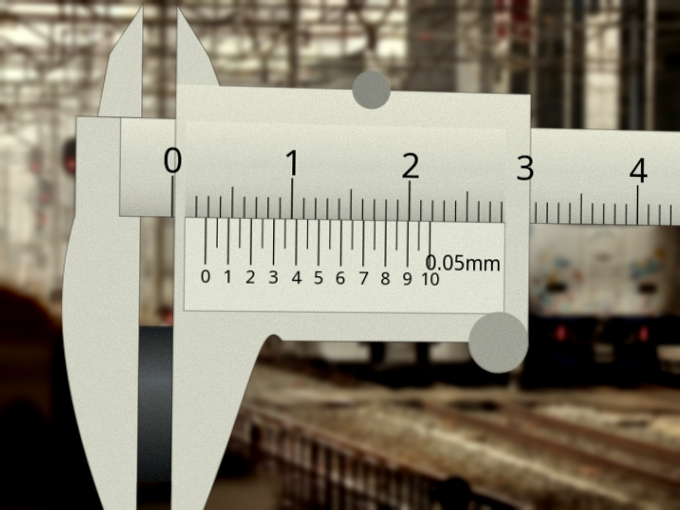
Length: mm 2.8
